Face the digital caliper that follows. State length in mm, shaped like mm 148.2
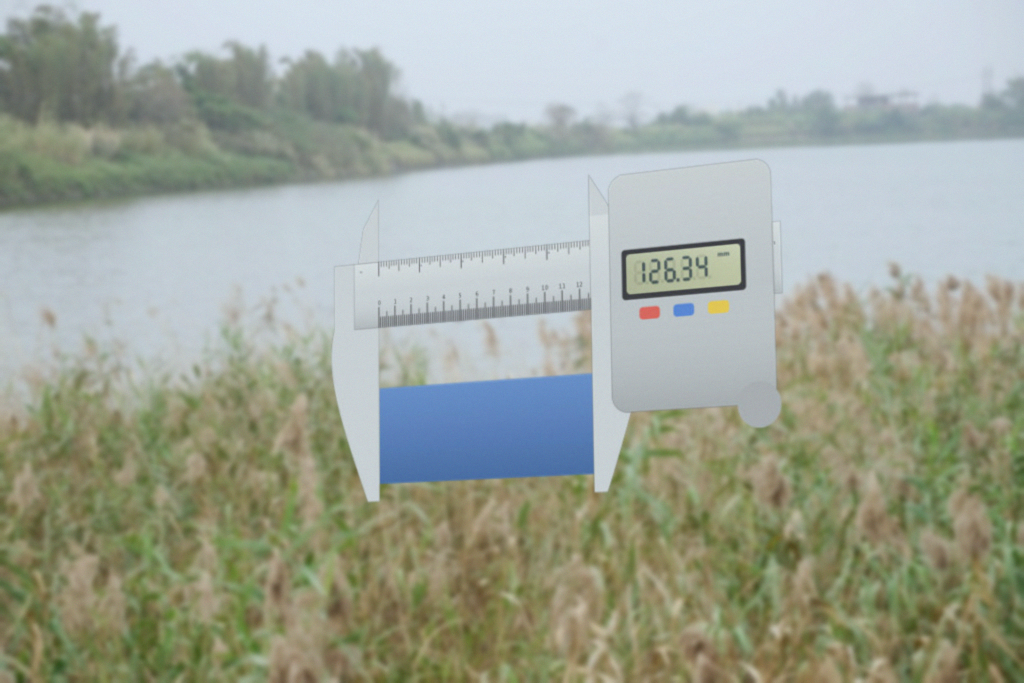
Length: mm 126.34
